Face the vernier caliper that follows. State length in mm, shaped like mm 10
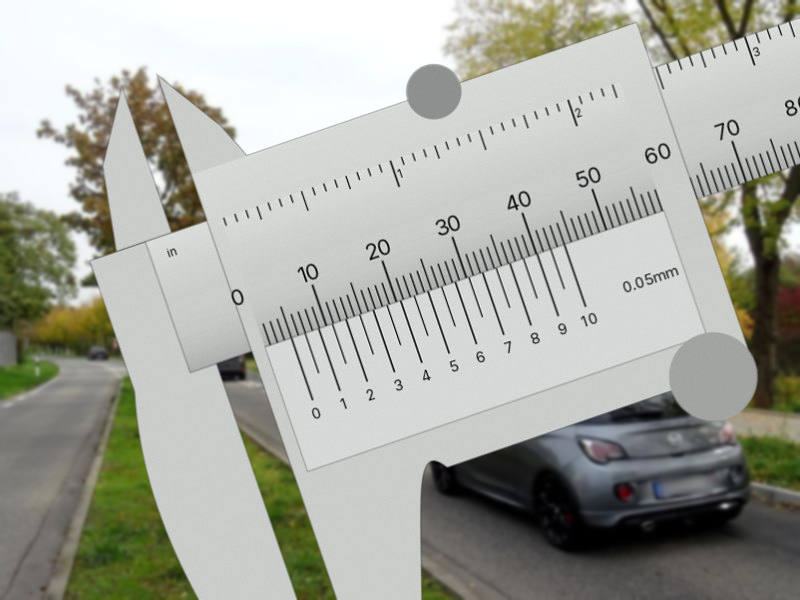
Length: mm 5.0
